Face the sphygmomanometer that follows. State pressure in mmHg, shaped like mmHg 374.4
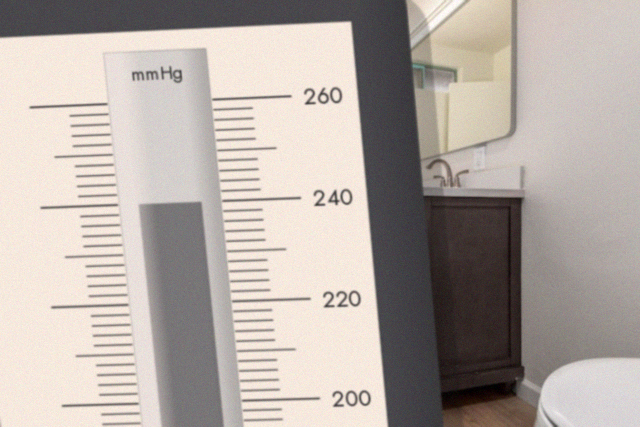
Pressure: mmHg 240
